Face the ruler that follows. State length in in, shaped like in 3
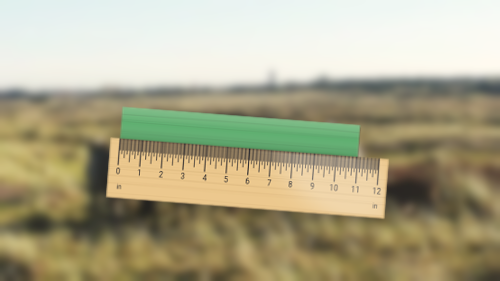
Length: in 11
